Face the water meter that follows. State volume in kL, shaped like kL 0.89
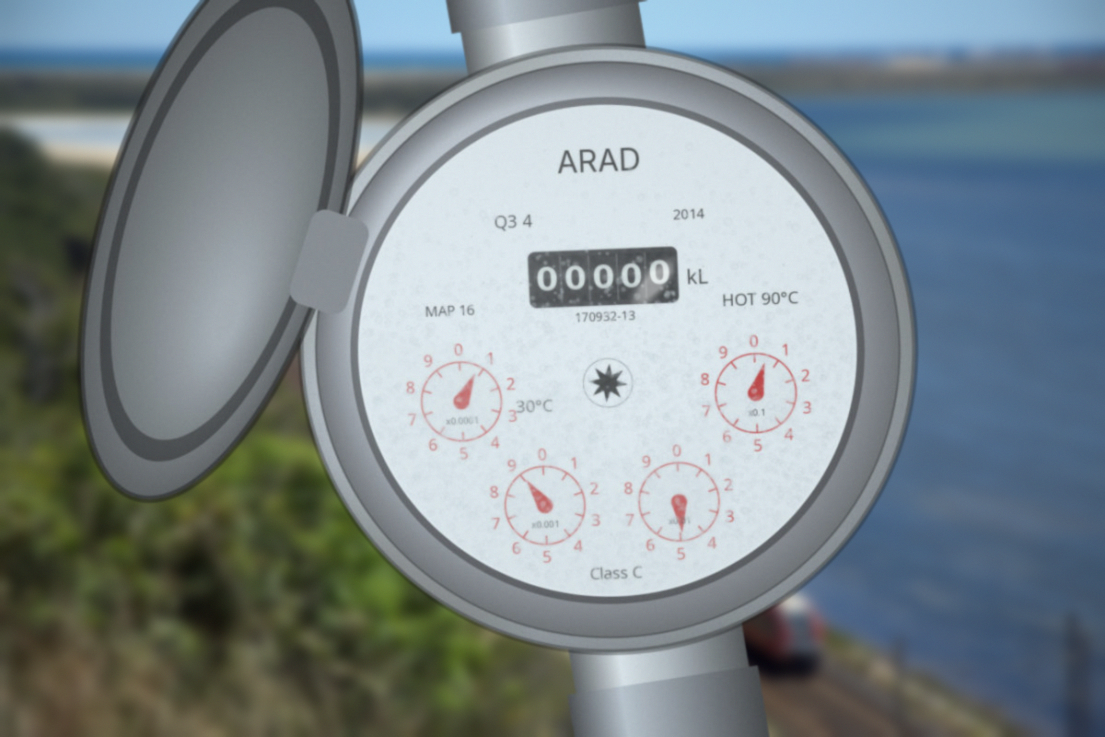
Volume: kL 0.0490
